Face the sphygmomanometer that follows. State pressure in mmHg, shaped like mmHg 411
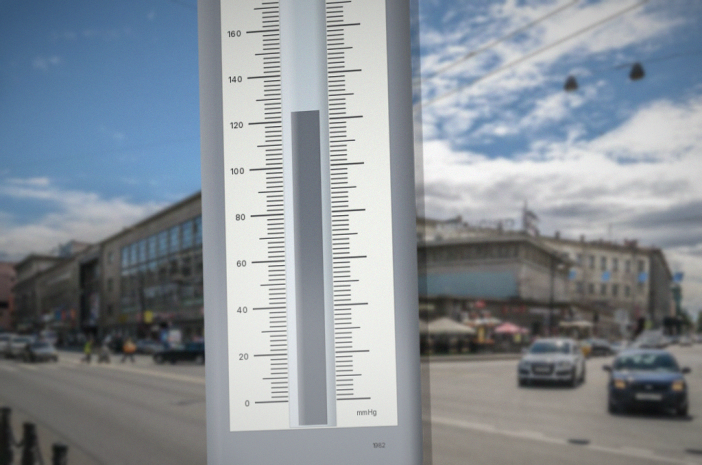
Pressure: mmHg 124
